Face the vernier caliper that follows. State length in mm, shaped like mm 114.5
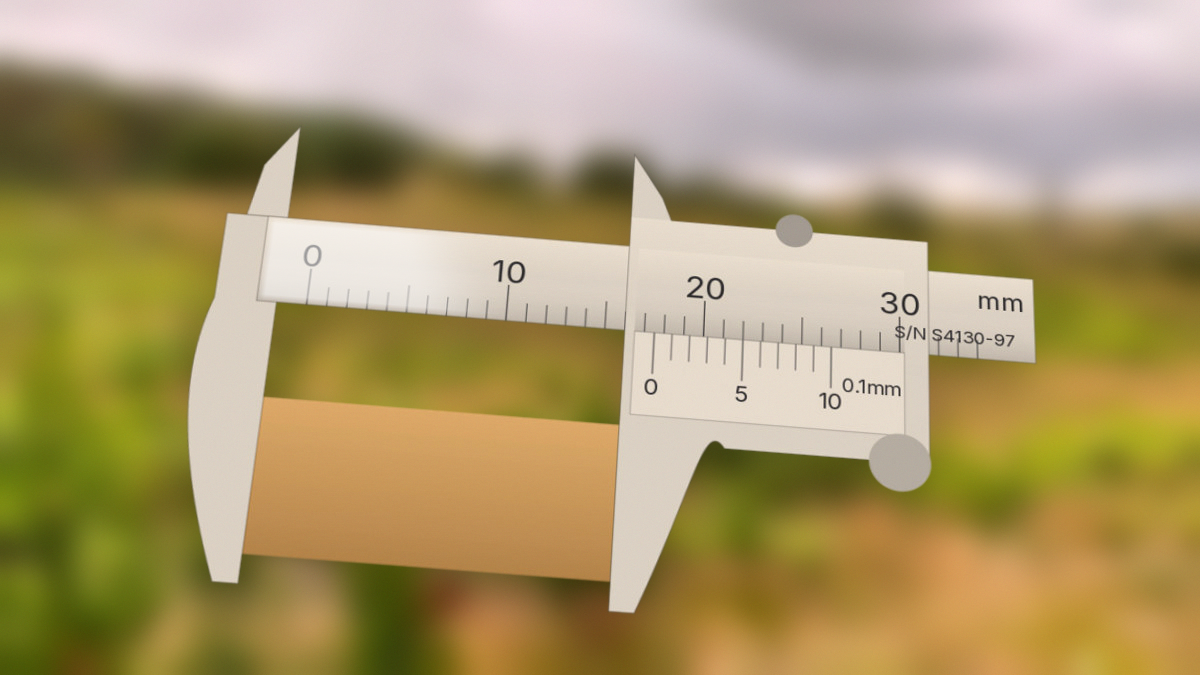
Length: mm 17.5
